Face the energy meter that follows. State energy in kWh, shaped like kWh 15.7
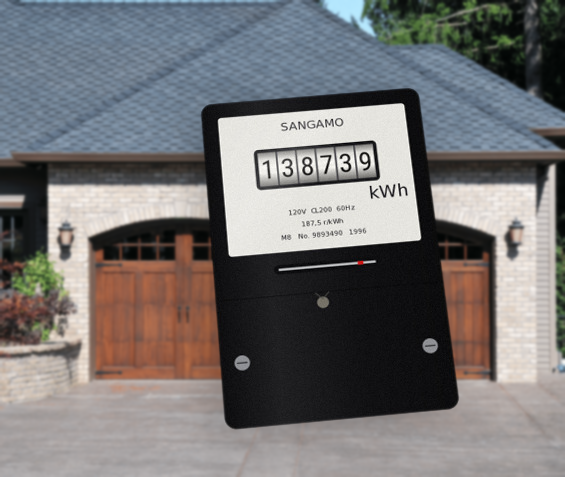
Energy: kWh 138739
